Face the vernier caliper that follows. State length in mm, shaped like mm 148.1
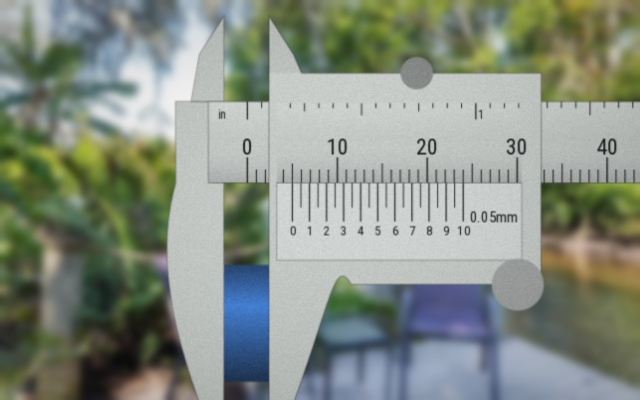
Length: mm 5.0
